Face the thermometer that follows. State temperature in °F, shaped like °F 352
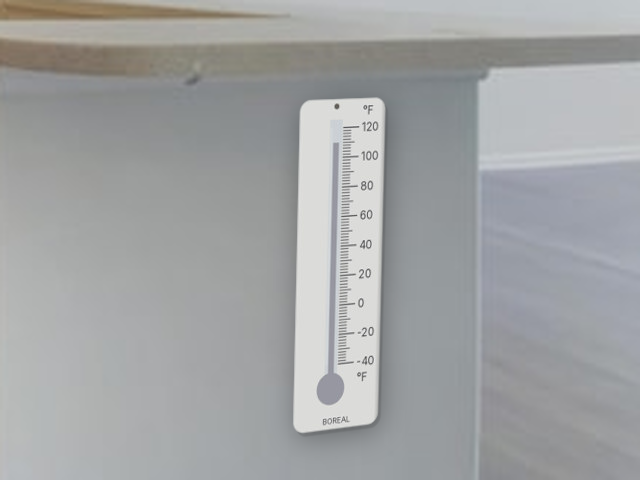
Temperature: °F 110
